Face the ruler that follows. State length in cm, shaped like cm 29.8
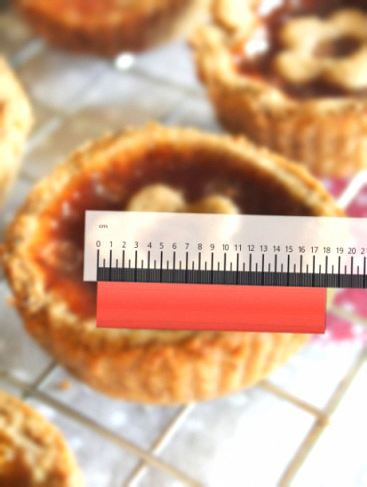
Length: cm 18
